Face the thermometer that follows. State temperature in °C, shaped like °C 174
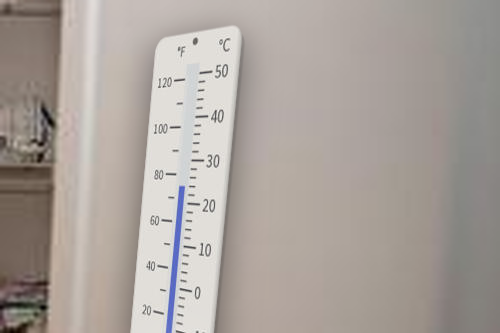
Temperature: °C 24
